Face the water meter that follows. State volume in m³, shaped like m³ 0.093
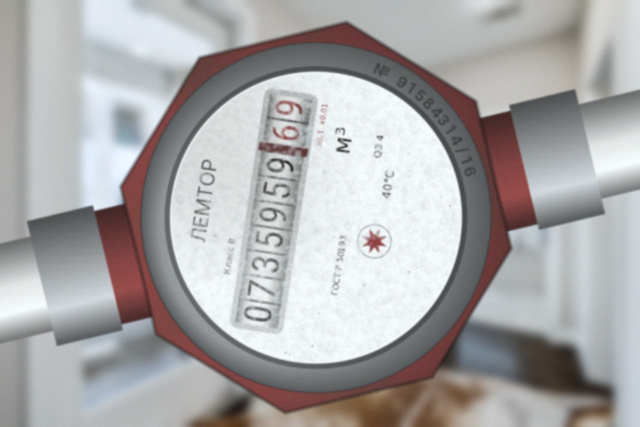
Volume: m³ 735959.69
